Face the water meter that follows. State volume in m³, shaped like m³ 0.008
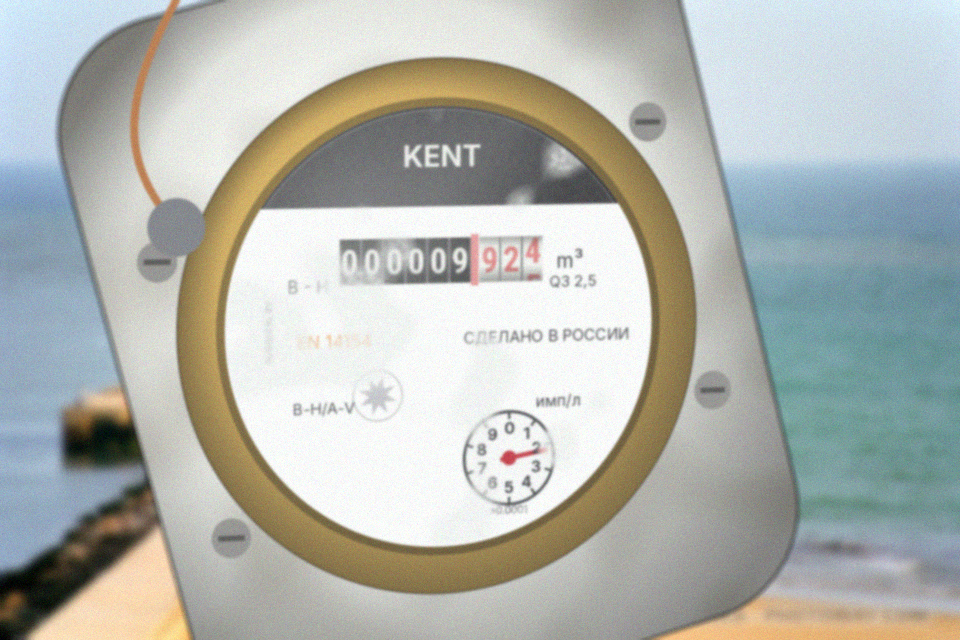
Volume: m³ 9.9242
